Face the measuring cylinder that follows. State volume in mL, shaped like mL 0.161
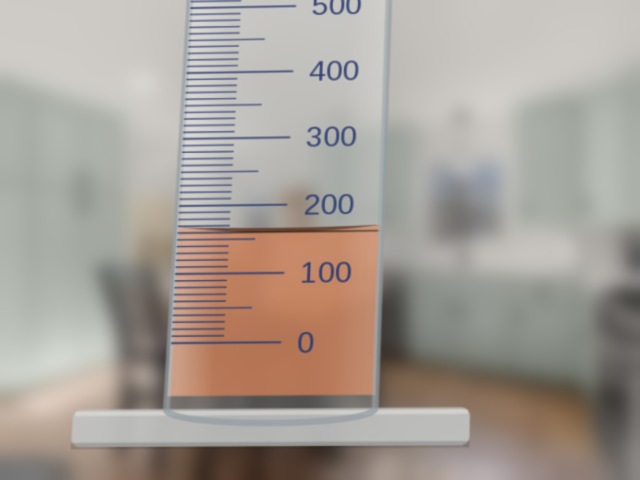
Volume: mL 160
